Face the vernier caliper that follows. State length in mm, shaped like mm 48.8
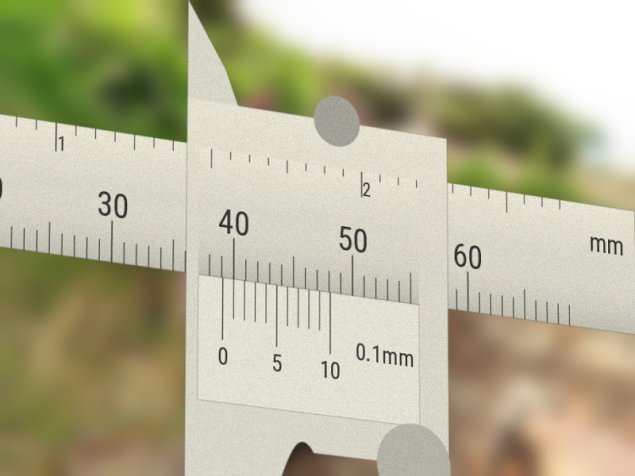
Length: mm 39.1
